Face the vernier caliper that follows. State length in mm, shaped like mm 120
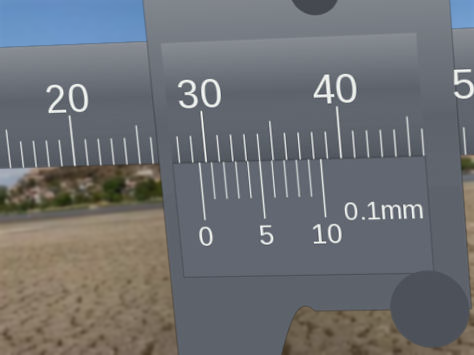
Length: mm 29.5
